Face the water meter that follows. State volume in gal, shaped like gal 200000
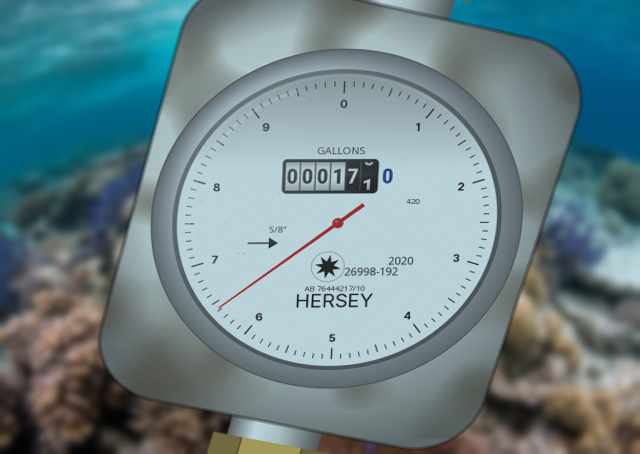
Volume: gal 1706.4
